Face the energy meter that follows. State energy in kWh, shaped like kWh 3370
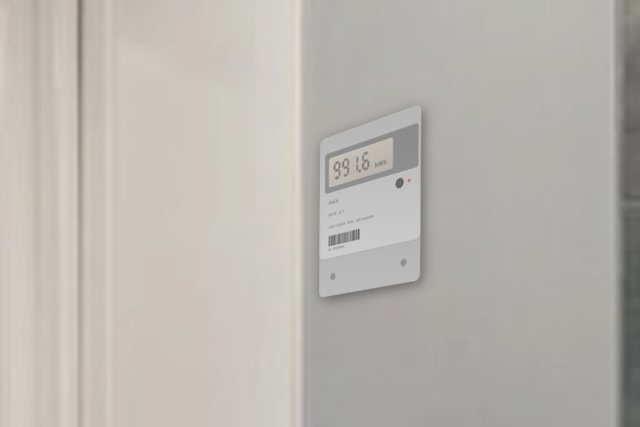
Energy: kWh 991.6
